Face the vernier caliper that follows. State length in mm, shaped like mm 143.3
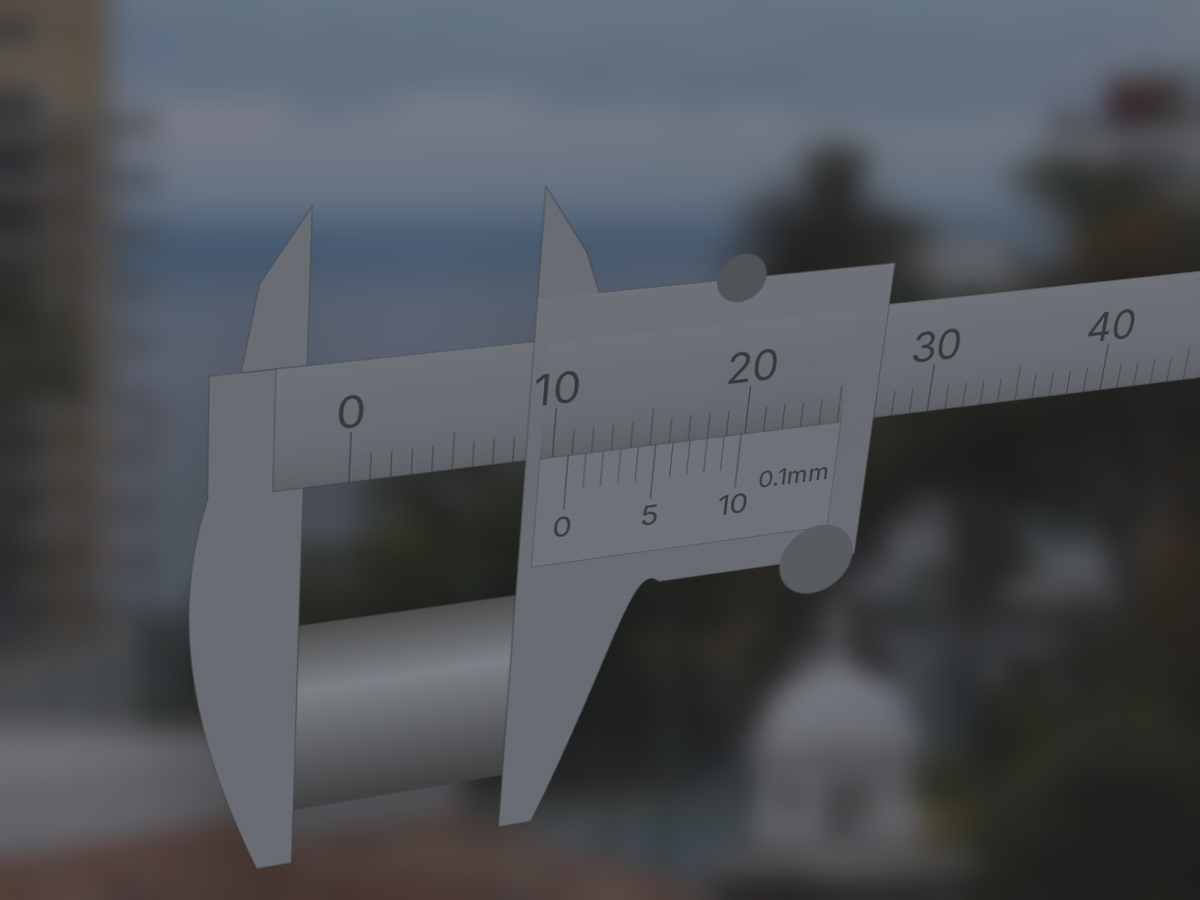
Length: mm 10.8
